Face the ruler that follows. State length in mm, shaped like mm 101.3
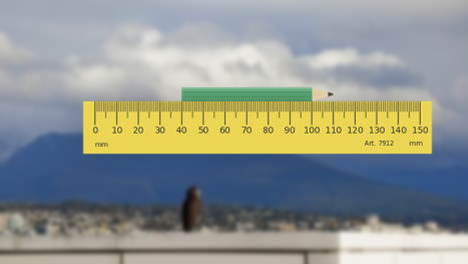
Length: mm 70
